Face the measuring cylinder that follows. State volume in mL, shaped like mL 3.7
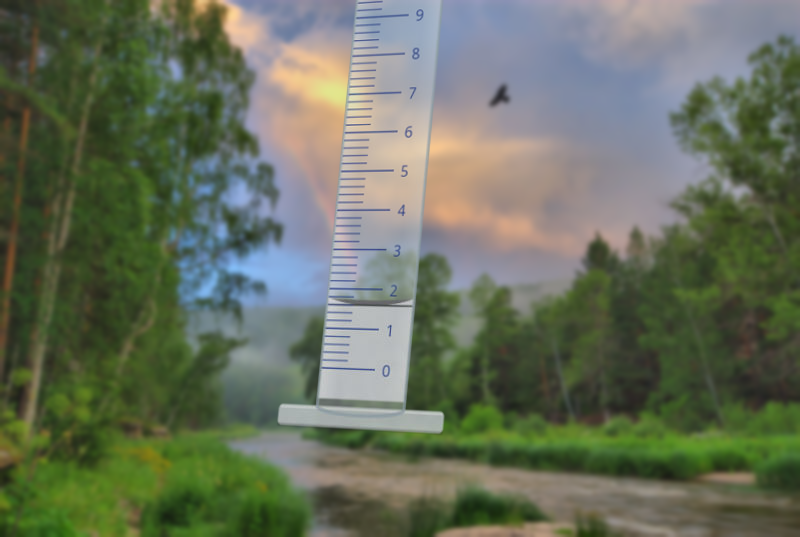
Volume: mL 1.6
